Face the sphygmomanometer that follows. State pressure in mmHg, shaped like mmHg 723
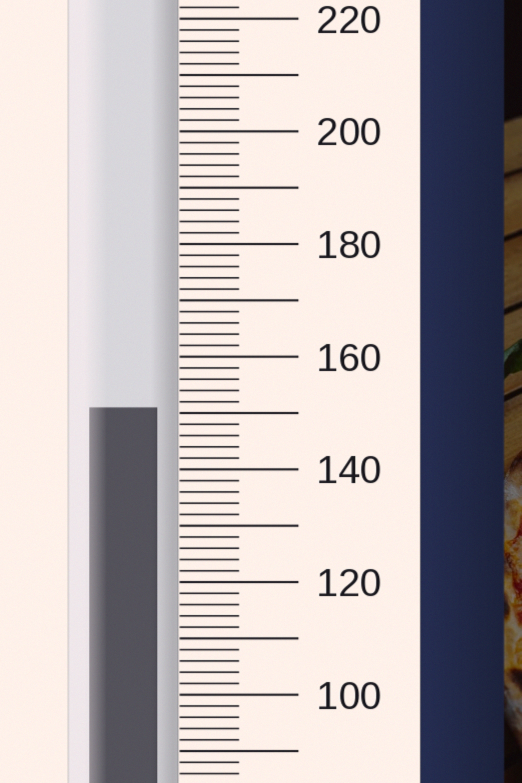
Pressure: mmHg 151
